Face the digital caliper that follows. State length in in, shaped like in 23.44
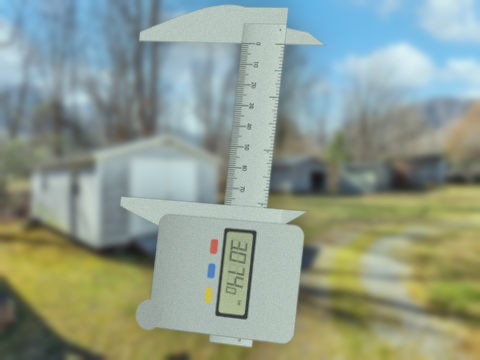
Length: in 3.0740
